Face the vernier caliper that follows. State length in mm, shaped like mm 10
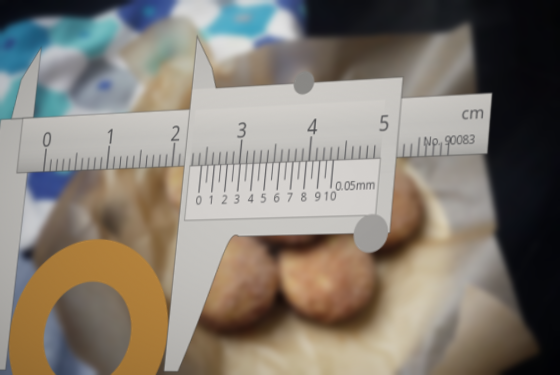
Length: mm 24.4
